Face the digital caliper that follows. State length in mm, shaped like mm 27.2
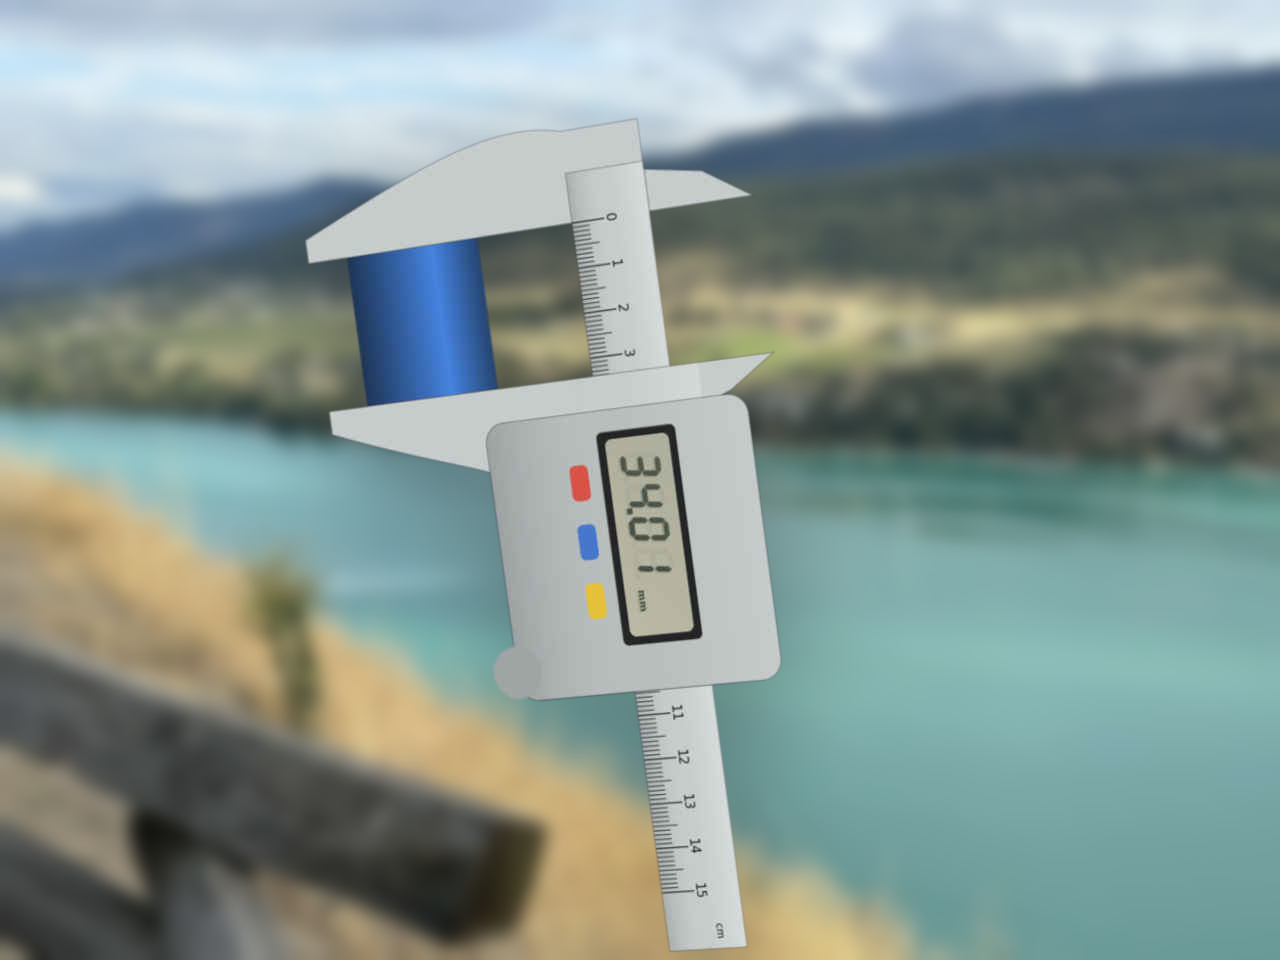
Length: mm 34.01
